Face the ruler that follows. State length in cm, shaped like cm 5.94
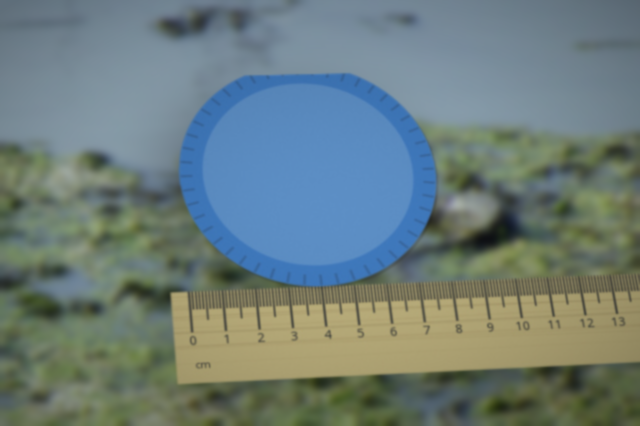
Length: cm 8
